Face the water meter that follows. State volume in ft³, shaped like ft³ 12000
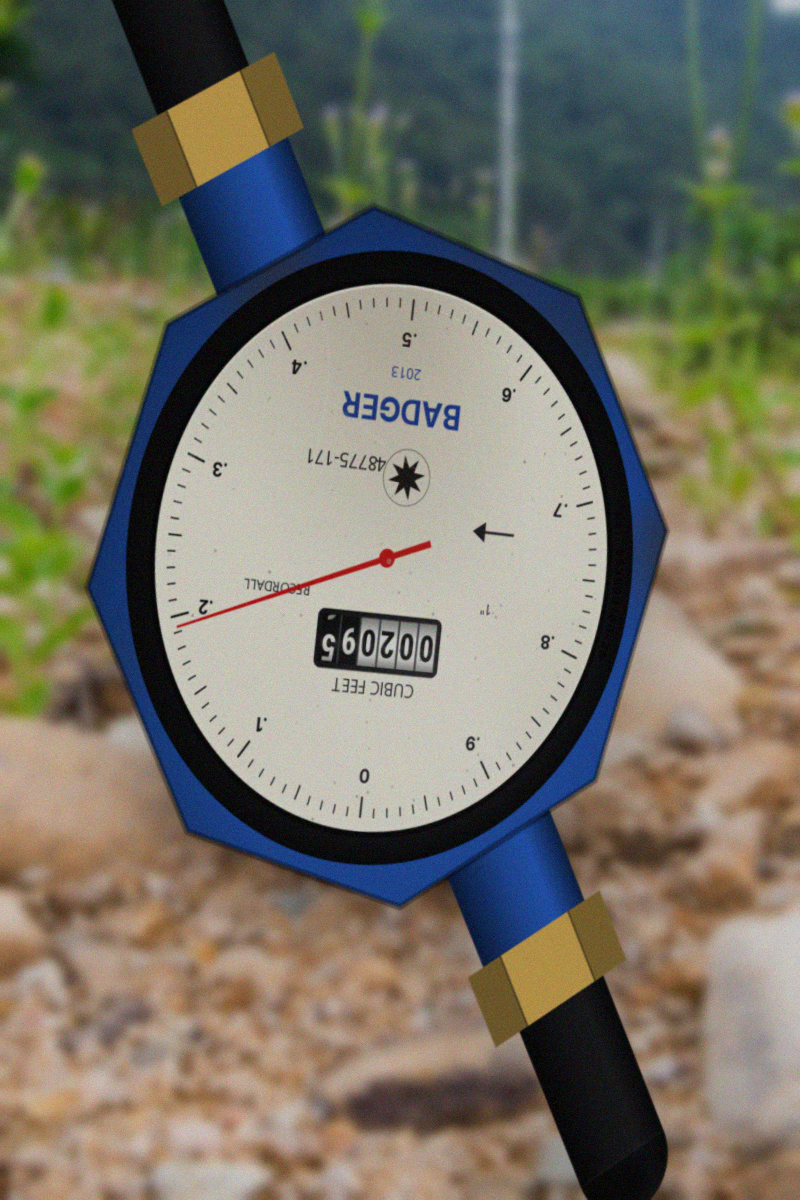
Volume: ft³ 2095.19
